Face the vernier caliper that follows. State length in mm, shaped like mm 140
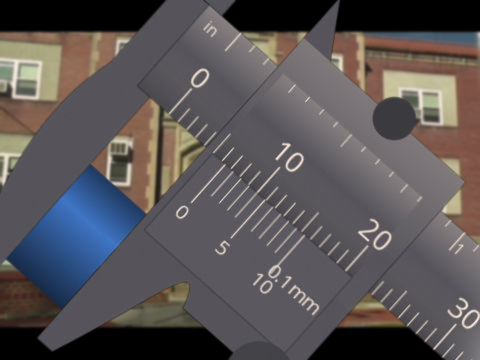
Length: mm 6.4
